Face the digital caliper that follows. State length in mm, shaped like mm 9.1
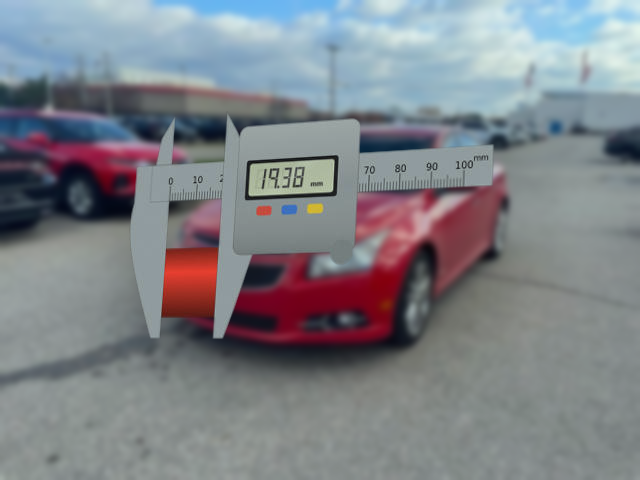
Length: mm 19.38
